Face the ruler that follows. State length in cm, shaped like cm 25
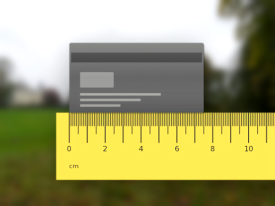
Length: cm 7.5
